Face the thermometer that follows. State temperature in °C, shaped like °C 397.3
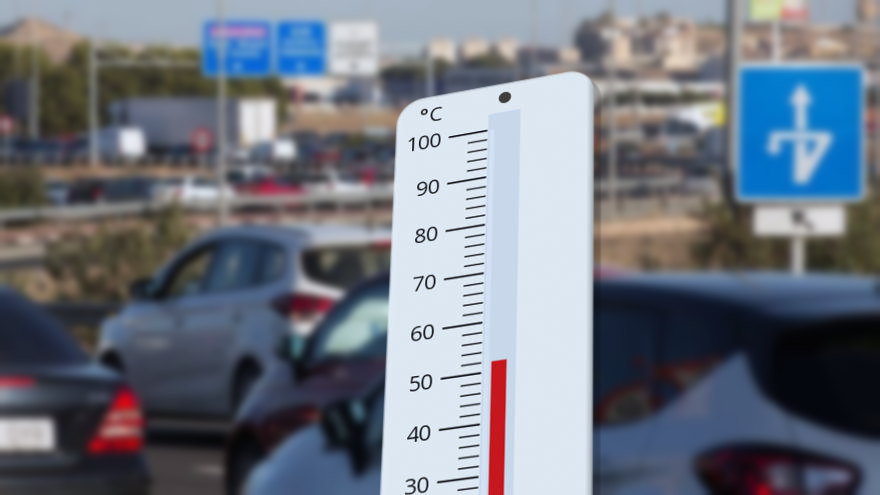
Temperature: °C 52
